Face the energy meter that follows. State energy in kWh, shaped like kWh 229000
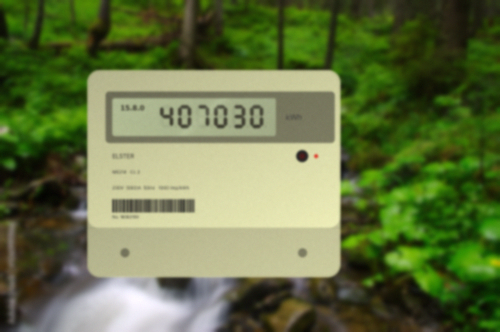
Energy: kWh 407030
